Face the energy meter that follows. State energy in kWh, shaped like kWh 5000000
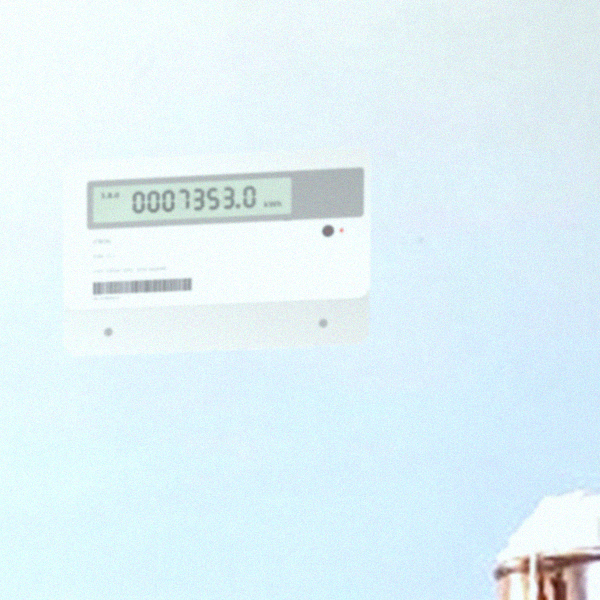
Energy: kWh 7353.0
